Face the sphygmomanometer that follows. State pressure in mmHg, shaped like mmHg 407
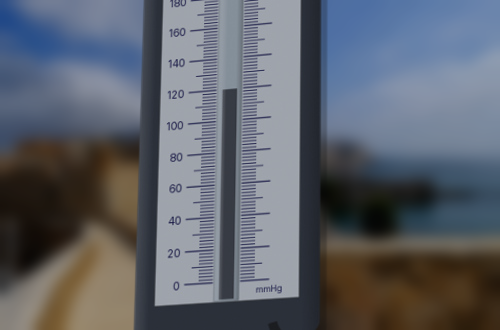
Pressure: mmHg 120
